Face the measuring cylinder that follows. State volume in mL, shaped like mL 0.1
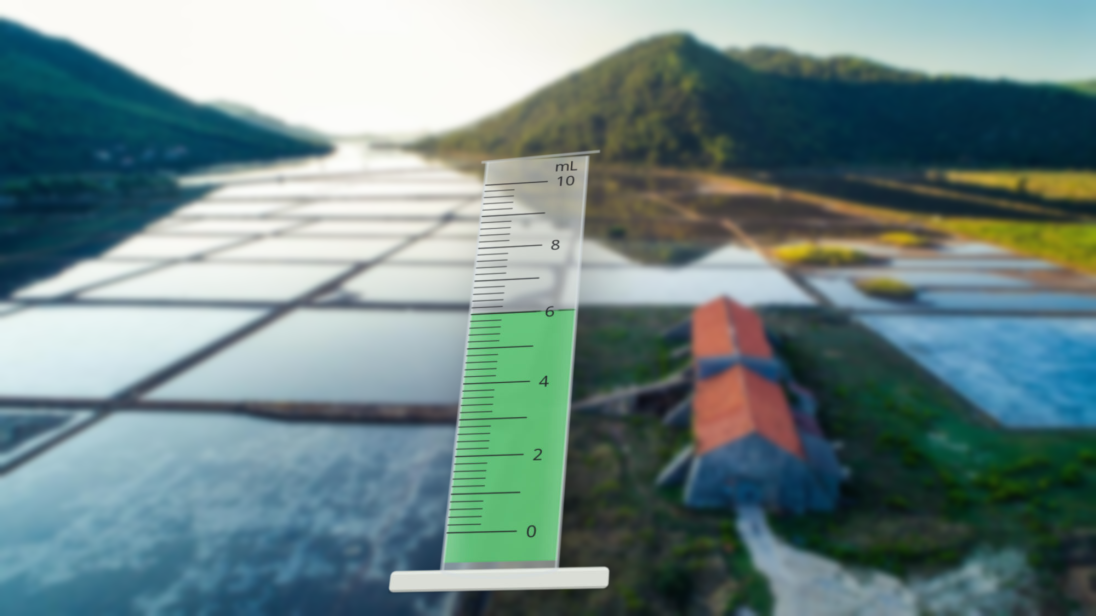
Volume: mL 6
